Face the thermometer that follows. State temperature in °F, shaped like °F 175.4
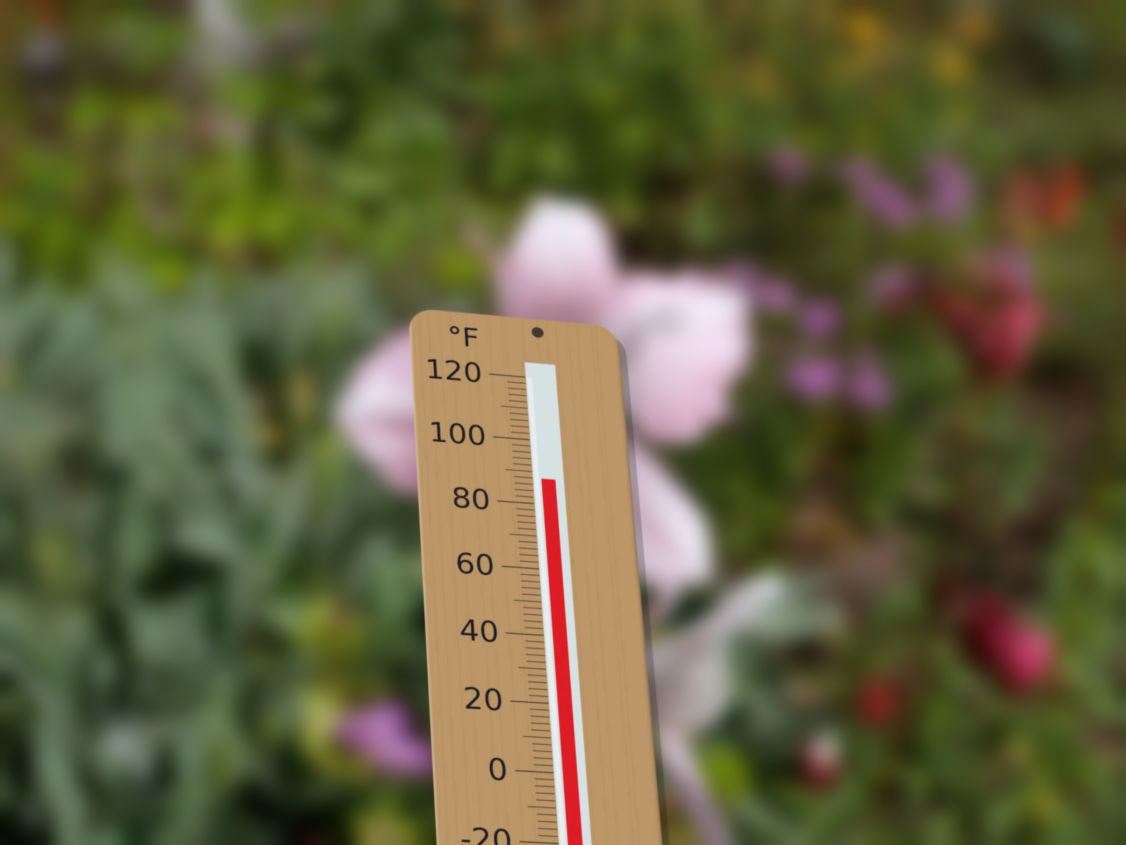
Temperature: °F 88
